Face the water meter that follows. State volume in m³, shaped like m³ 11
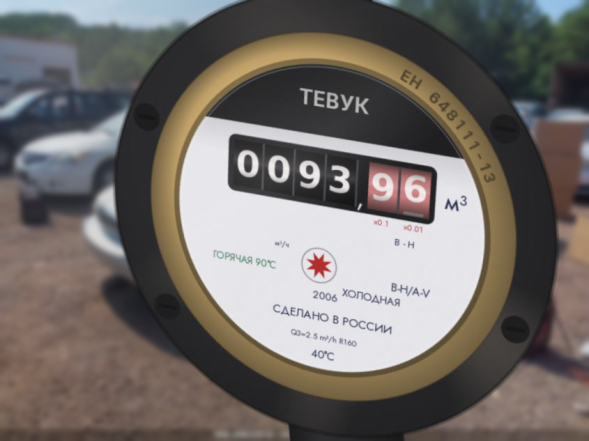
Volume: m³ 93.96
